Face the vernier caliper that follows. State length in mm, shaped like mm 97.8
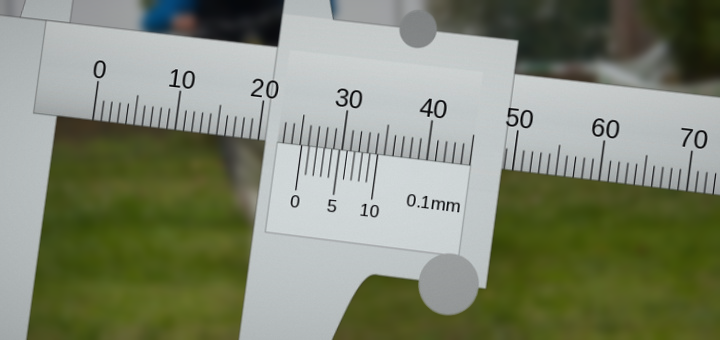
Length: mm 25.2
